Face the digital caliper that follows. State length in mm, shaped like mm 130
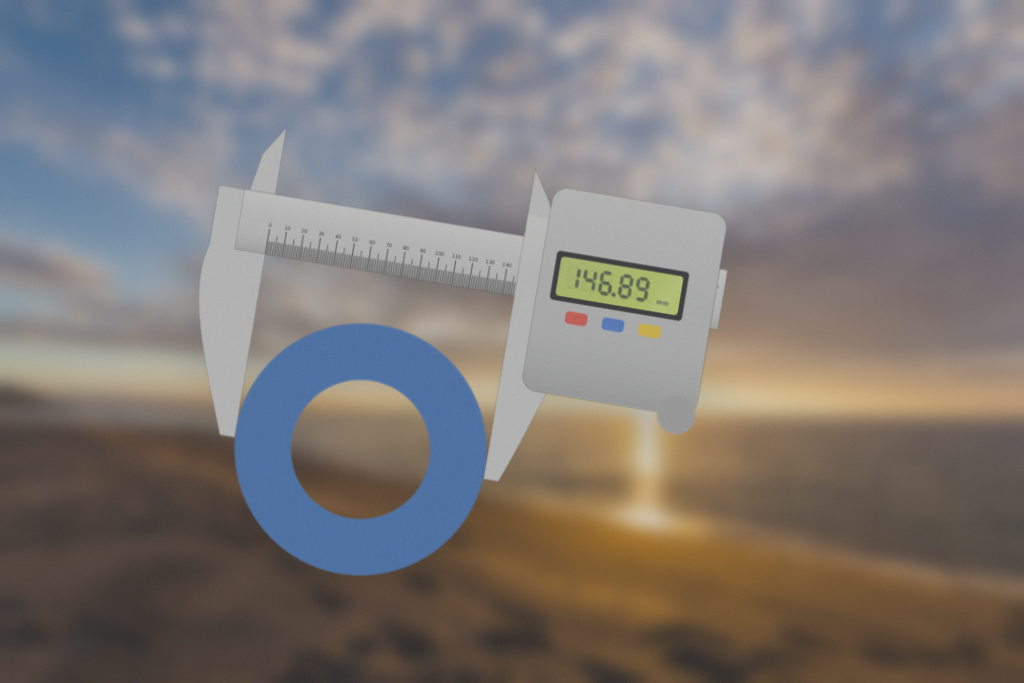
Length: mm 146.89
